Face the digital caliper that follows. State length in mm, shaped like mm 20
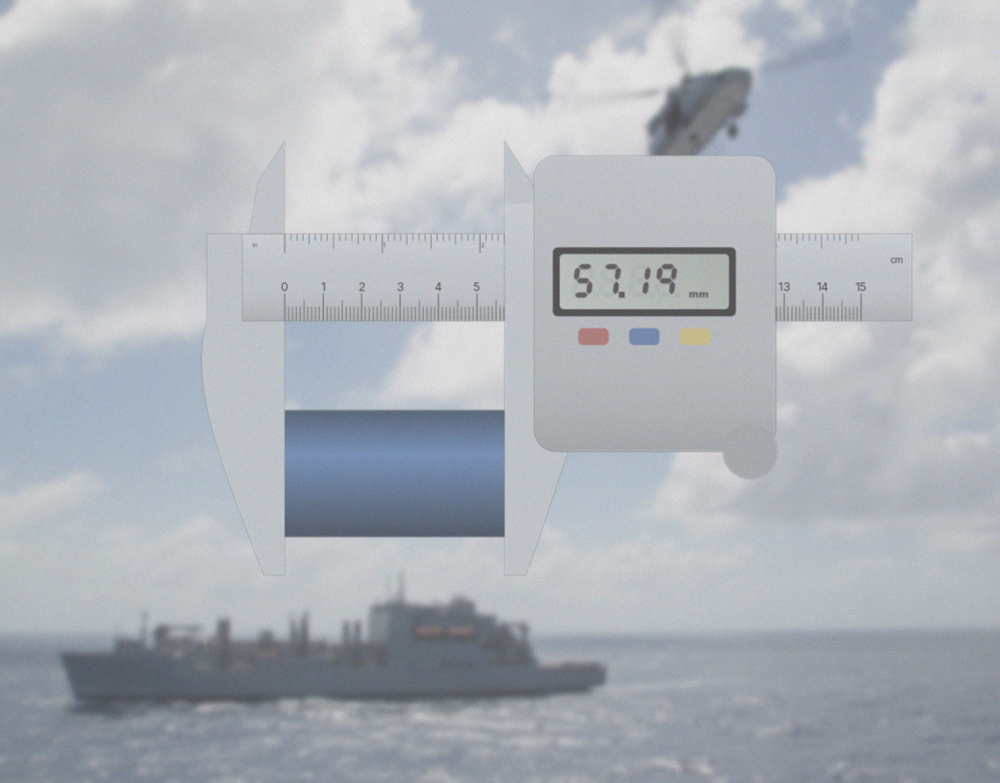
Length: mm 57.19
